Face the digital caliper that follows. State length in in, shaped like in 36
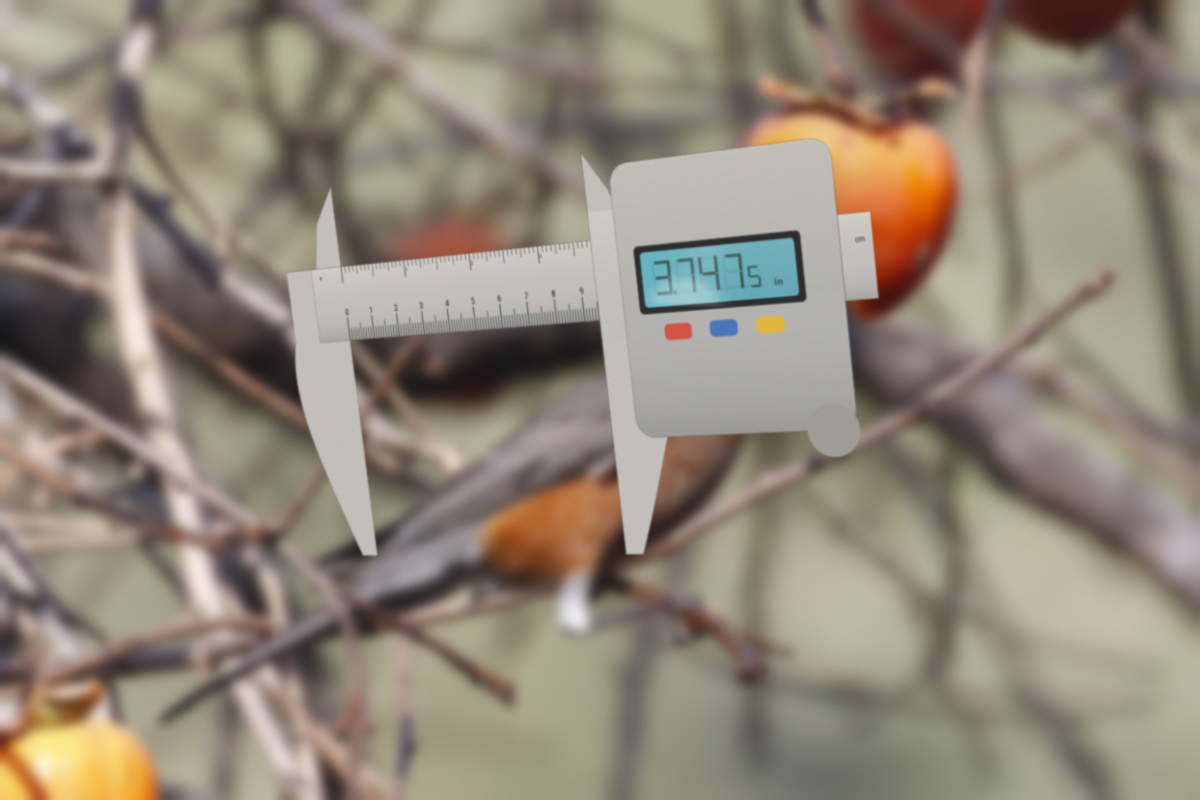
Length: in 3.7475
